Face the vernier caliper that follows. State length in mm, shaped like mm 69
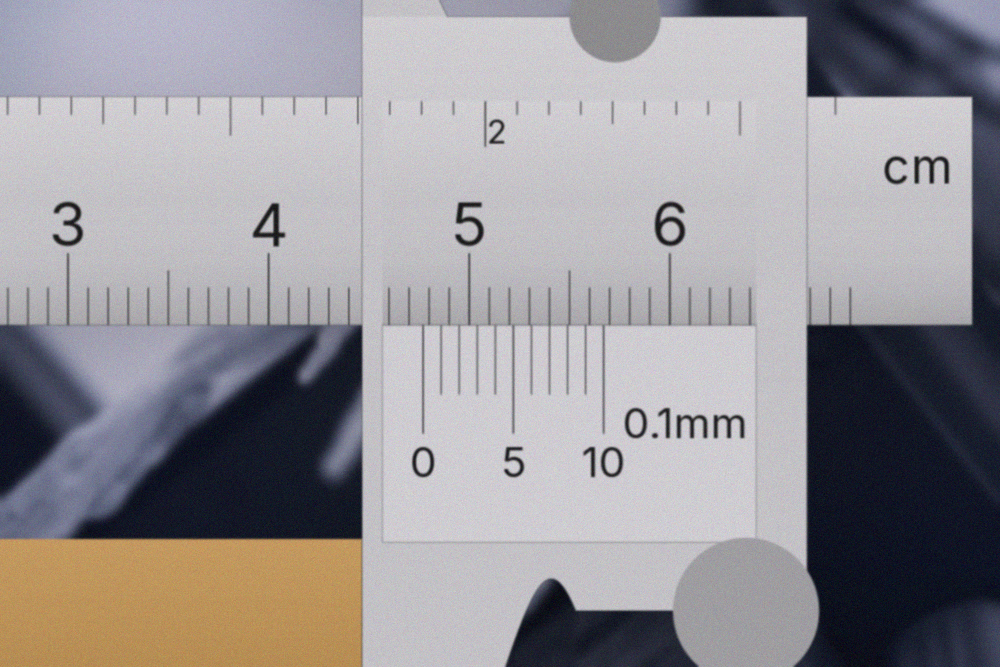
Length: mm 47.7
